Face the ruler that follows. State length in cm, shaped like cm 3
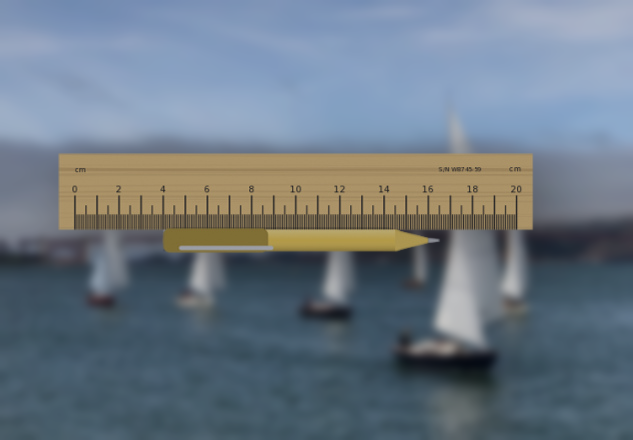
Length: cm 12.5
